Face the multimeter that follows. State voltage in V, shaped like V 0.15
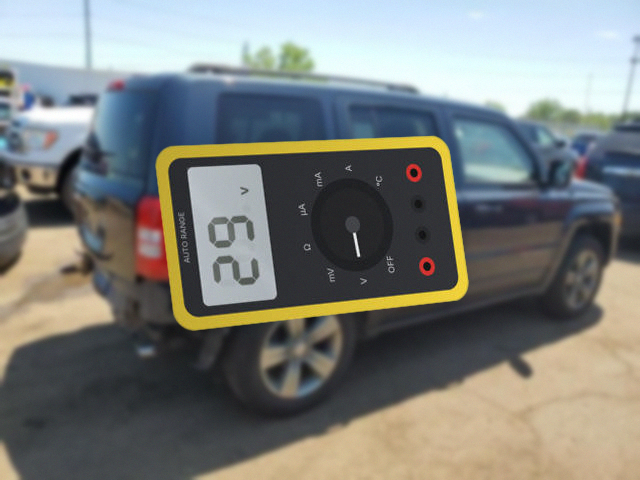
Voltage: V 29
